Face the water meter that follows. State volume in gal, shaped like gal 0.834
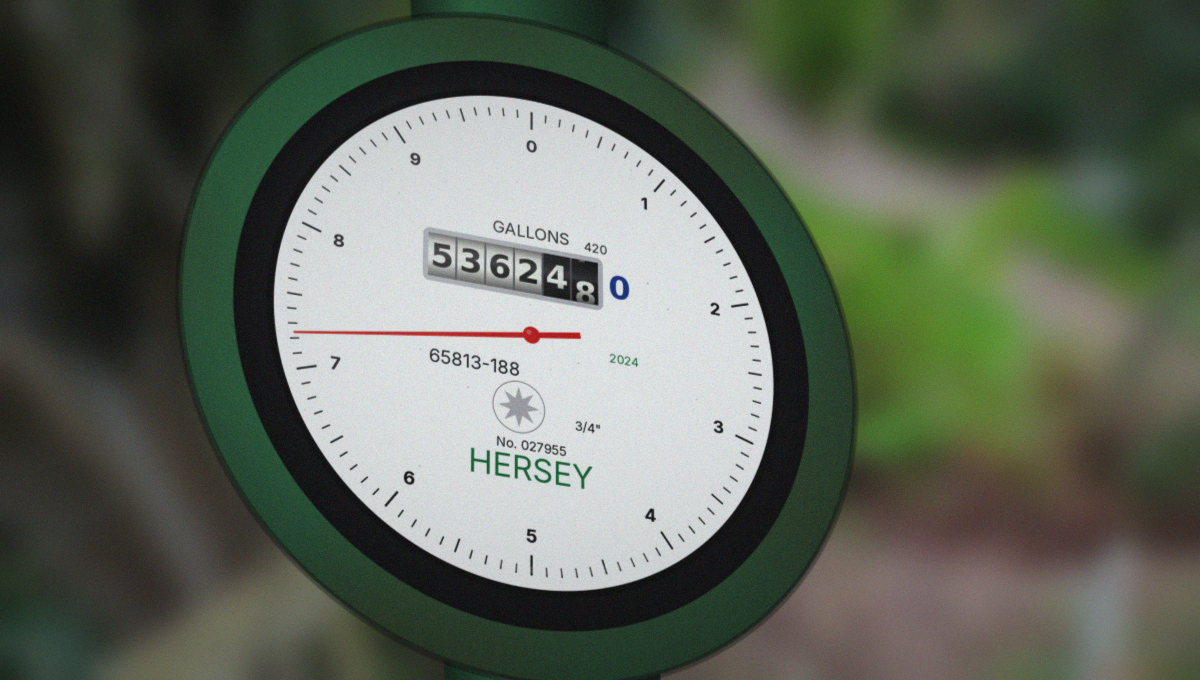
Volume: gal 5362477.2
